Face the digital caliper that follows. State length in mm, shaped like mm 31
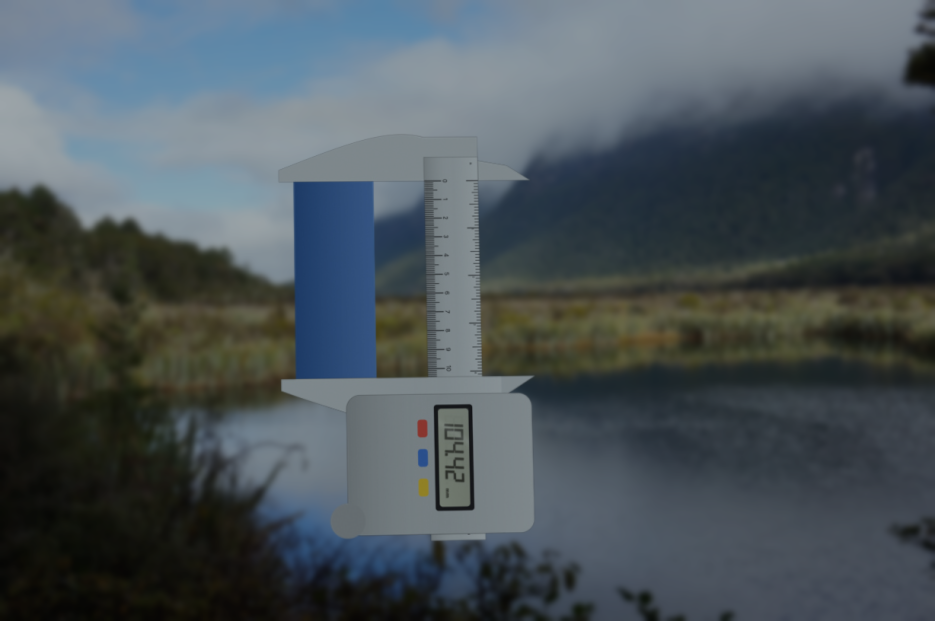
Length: mm 104.42
